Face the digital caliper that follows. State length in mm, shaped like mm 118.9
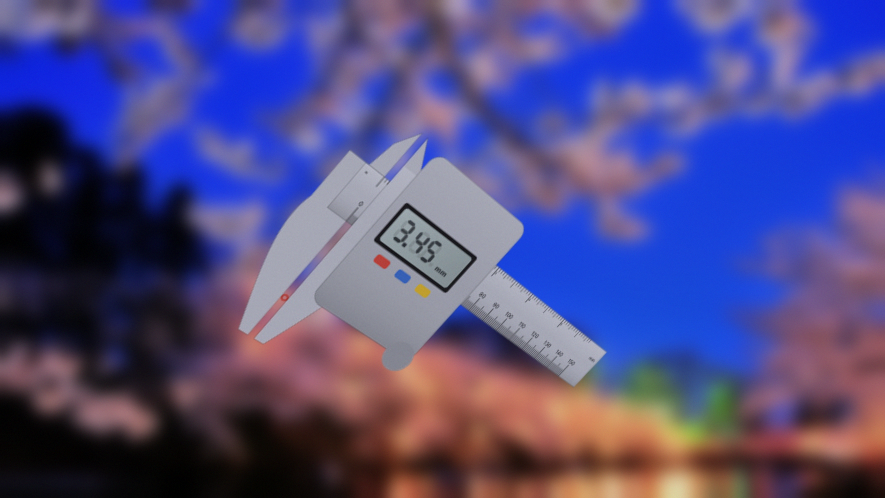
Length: mm 3.45
